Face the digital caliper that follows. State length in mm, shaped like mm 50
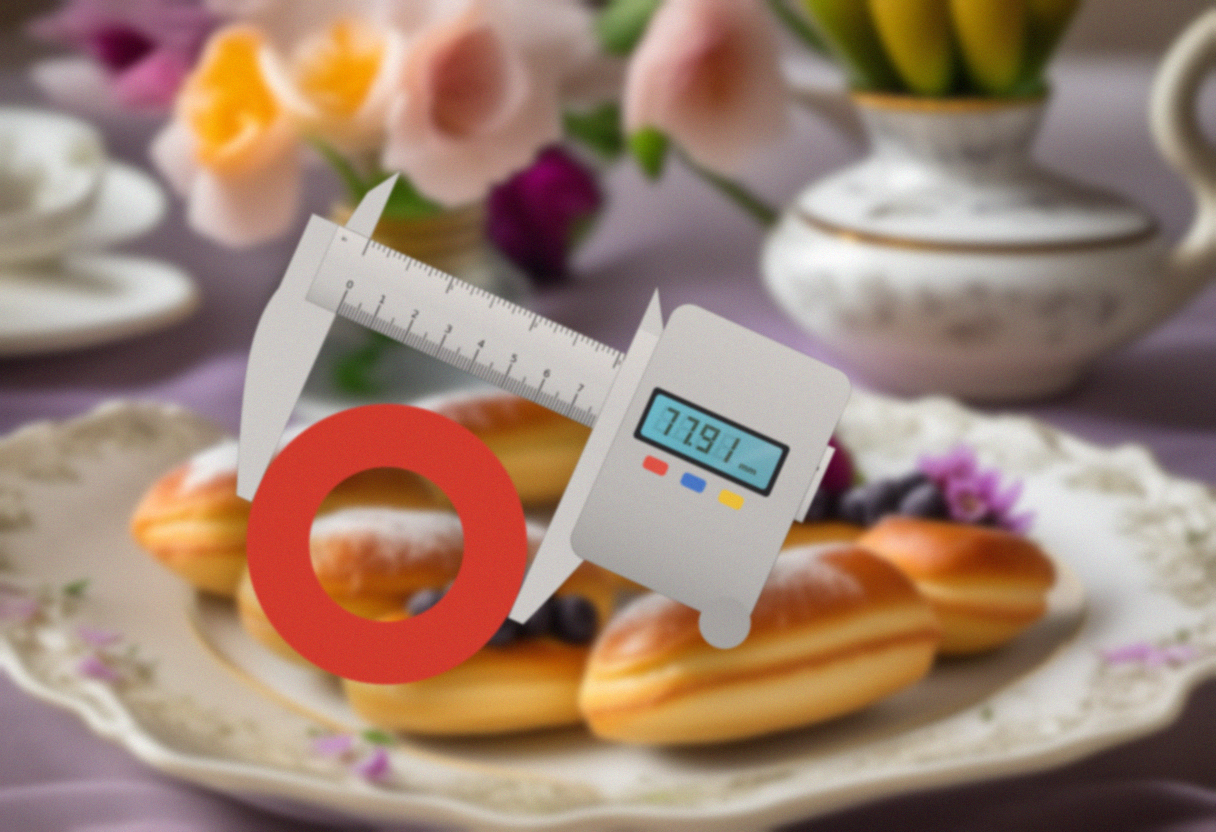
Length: mm 77.91
